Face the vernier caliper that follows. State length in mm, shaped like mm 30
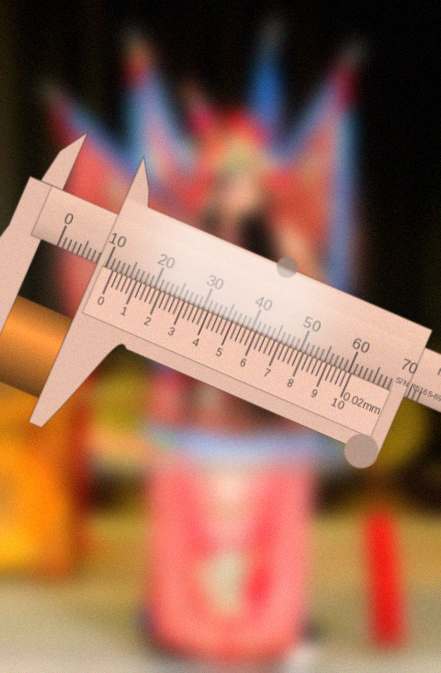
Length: mm 11.5
